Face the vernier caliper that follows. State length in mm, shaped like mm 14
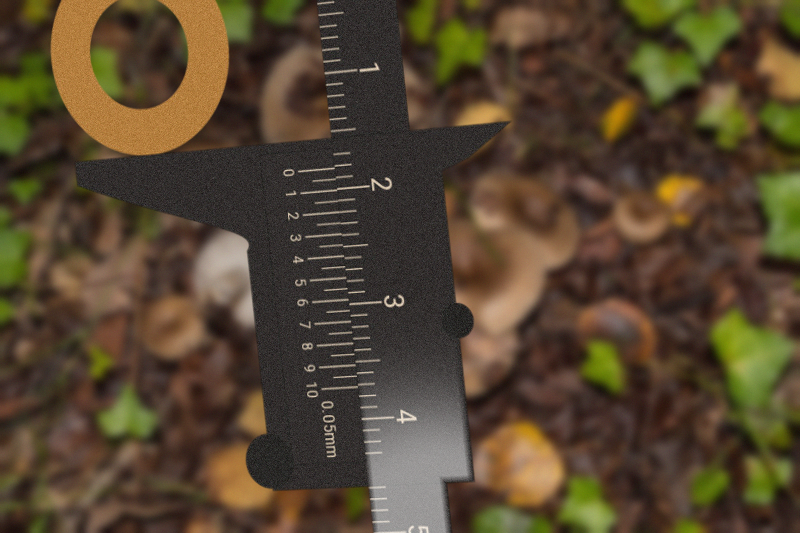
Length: mm 18.2
